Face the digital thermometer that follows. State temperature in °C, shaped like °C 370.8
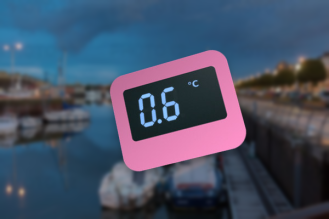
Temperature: °C 0.6
